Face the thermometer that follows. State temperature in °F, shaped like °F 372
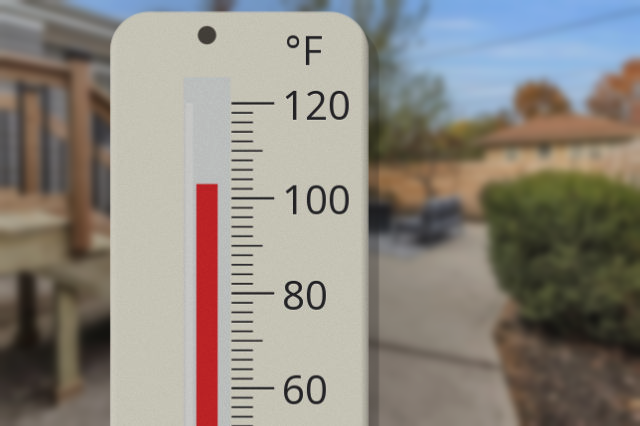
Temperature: °F 103
